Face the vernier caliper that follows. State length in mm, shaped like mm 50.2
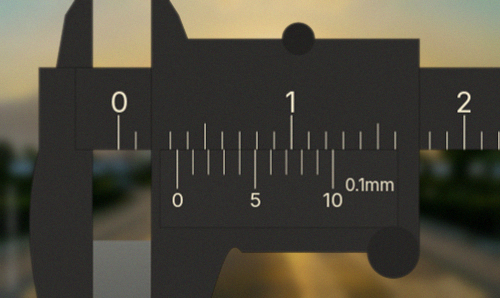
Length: mm 3.4
